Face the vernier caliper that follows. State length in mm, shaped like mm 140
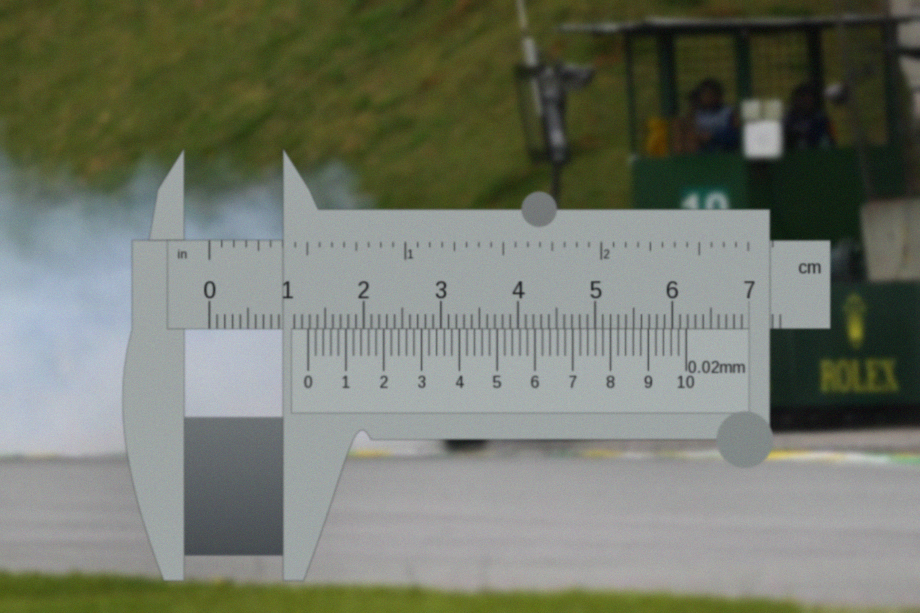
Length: mm 12.8
